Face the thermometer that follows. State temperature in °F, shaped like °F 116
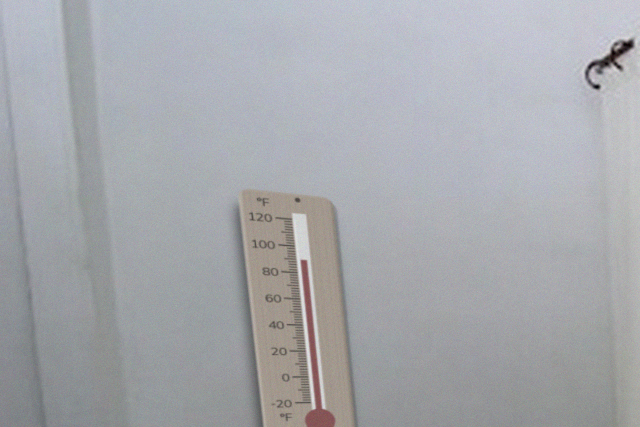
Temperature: °F 90
